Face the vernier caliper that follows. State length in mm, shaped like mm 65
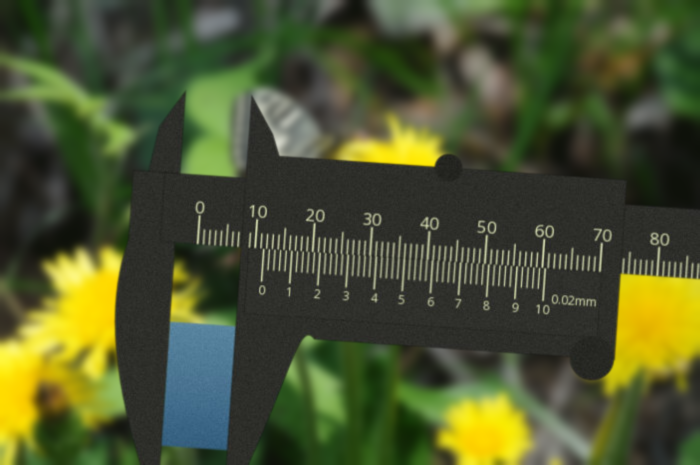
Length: mm 11.5
